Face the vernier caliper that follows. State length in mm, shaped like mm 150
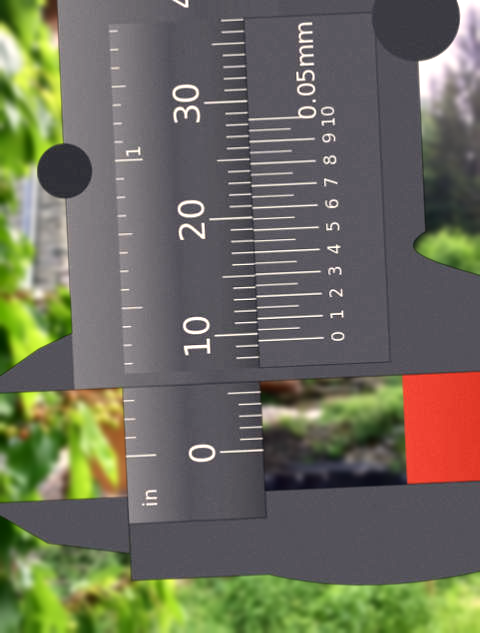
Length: mm 9.4
